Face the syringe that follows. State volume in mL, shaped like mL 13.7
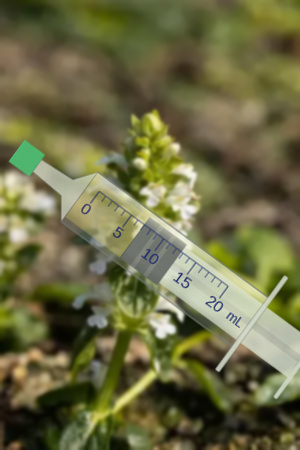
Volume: mL 7
